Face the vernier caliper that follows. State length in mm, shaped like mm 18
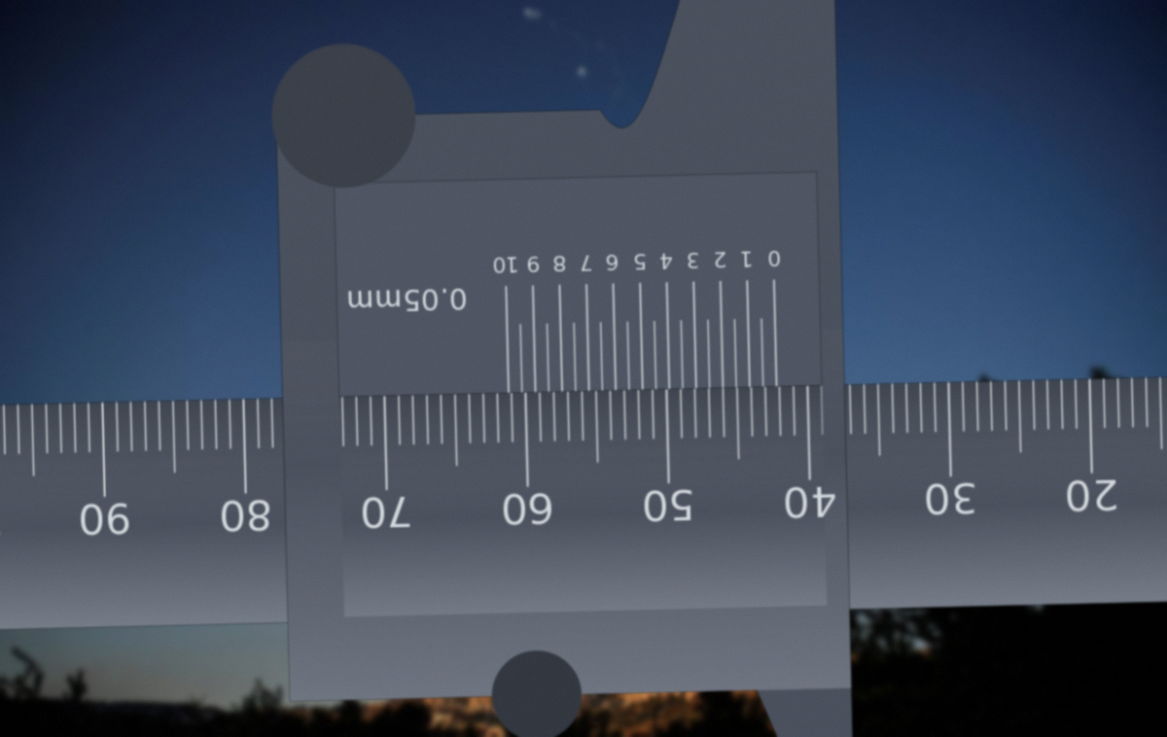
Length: mm 42.2
